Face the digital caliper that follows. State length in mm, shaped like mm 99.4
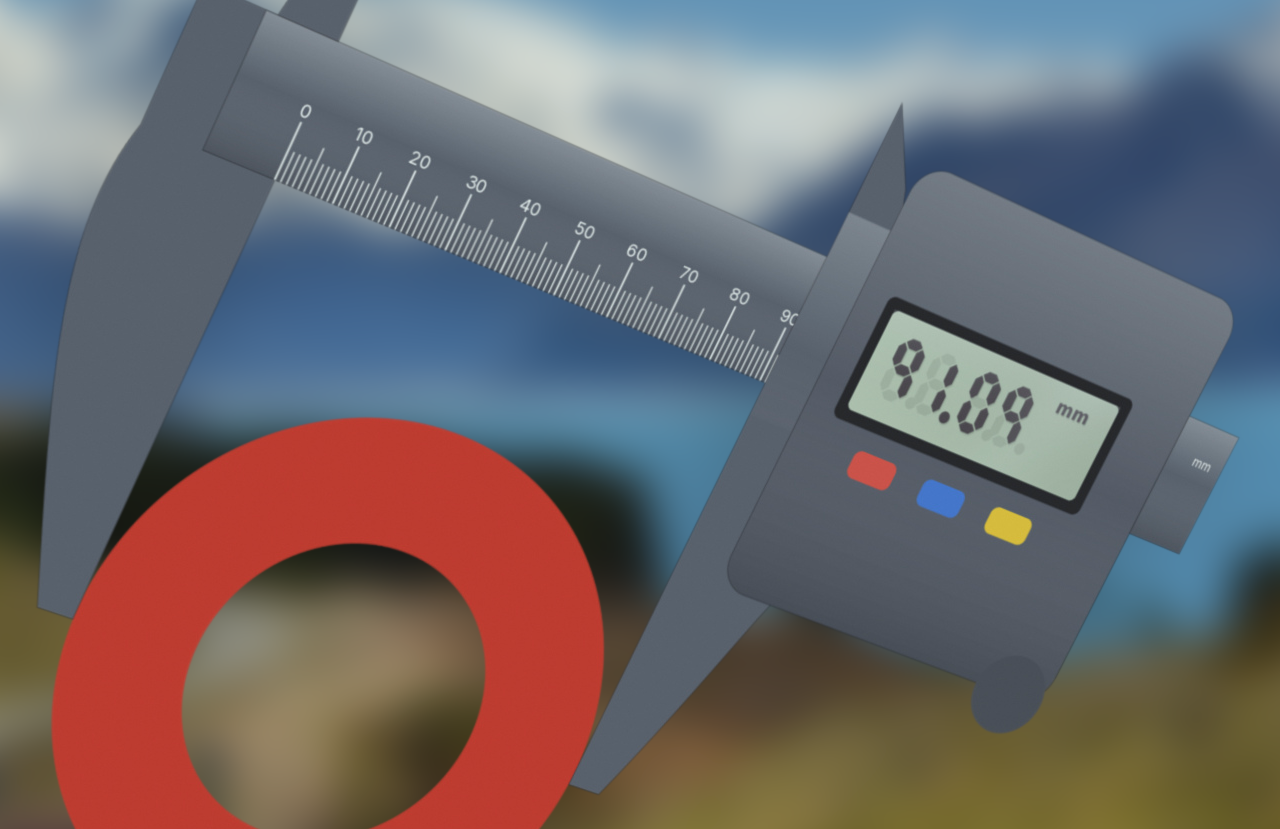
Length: mm 91.09
